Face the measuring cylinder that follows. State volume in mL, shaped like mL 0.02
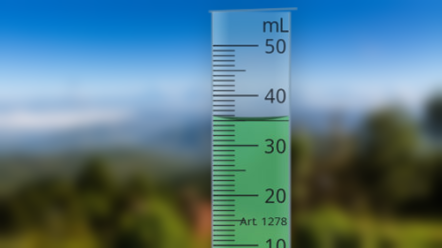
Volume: mL 35
